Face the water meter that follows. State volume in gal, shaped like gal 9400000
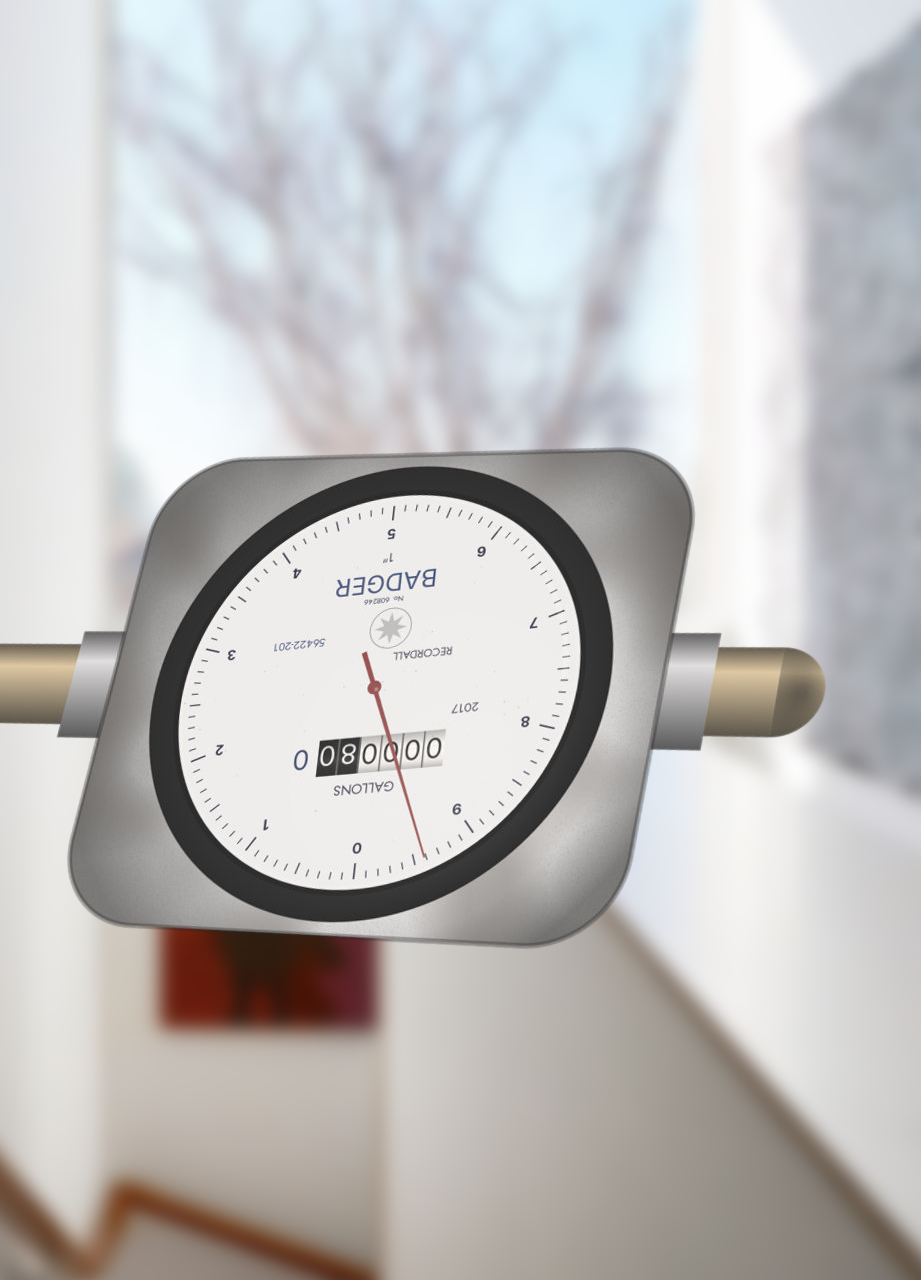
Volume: gal 799.4
